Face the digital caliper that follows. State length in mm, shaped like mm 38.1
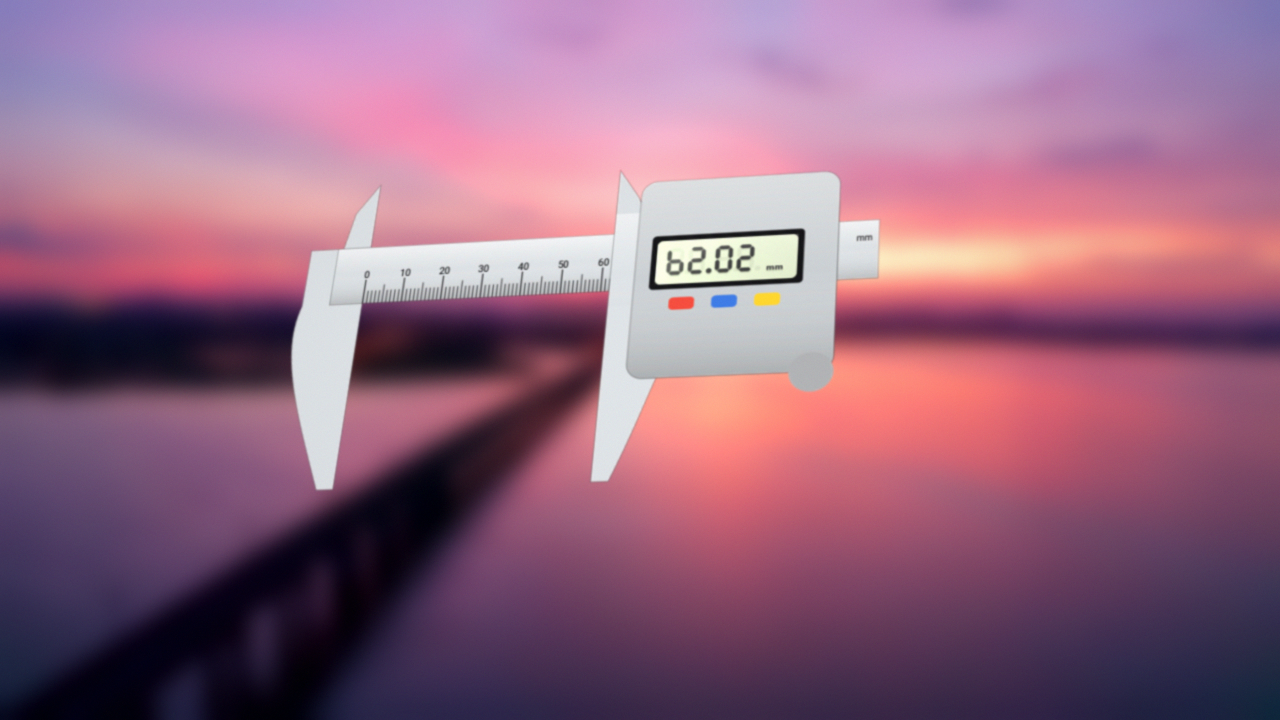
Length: mm 62.02
